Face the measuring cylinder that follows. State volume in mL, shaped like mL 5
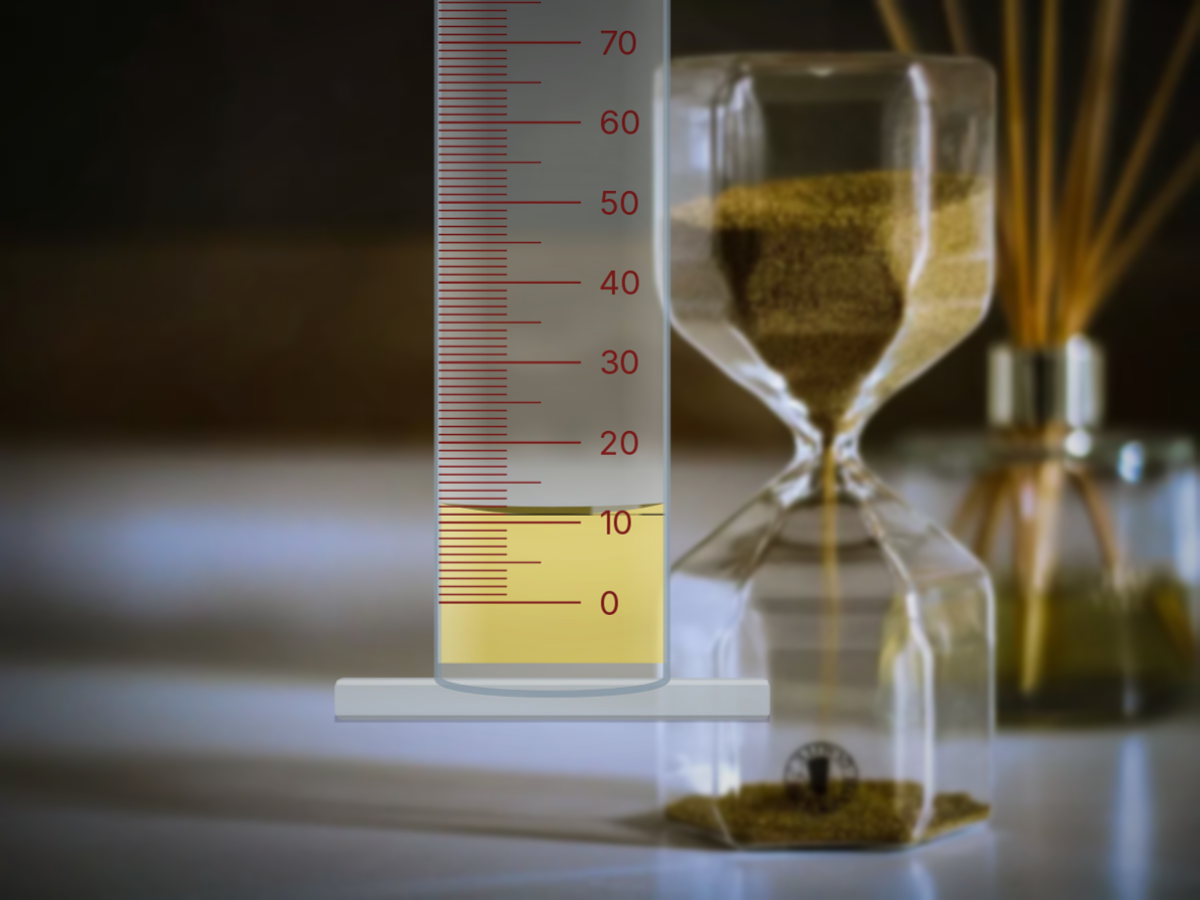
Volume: mL 11
